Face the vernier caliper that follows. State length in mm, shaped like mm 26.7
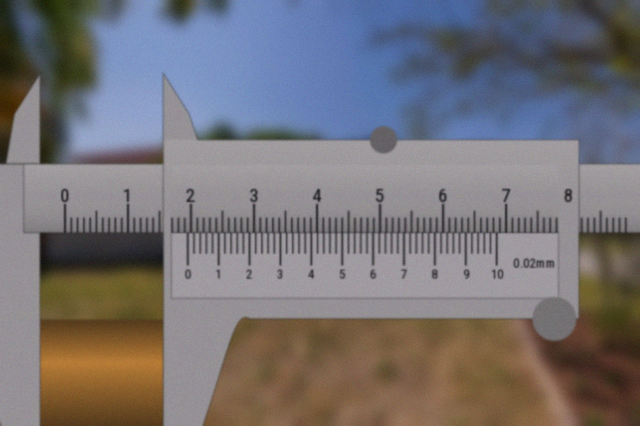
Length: mm 19.5
